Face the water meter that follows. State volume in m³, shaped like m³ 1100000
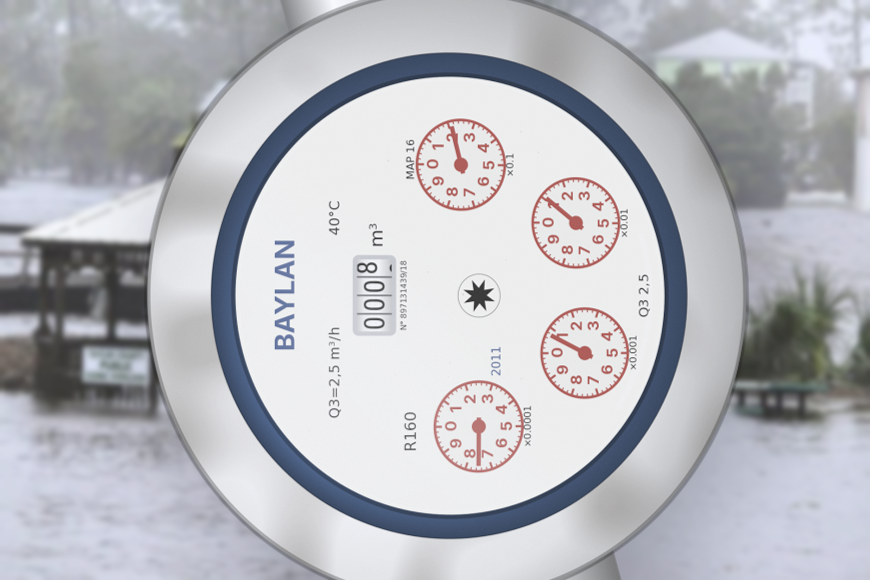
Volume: m³ 8.2107
